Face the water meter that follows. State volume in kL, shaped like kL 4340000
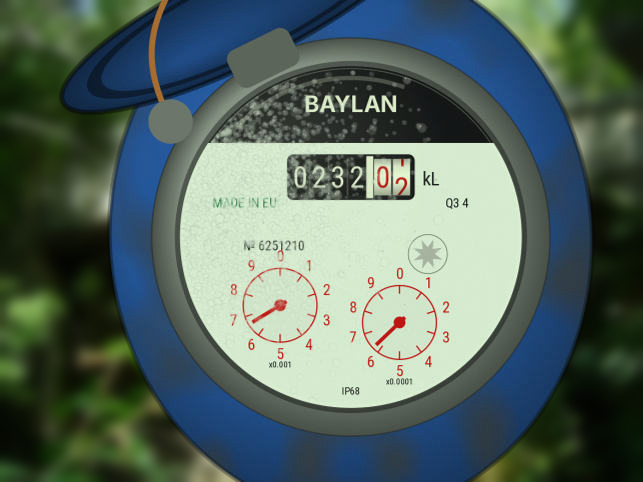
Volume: kL 232.0166
